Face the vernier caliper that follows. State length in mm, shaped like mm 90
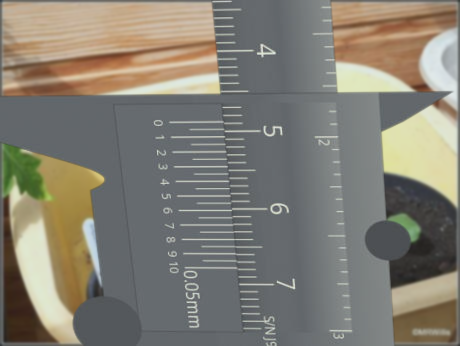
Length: mm 48.8
